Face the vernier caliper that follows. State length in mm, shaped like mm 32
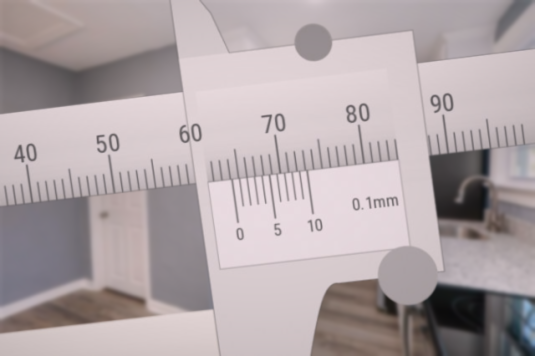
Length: mm 64.2
